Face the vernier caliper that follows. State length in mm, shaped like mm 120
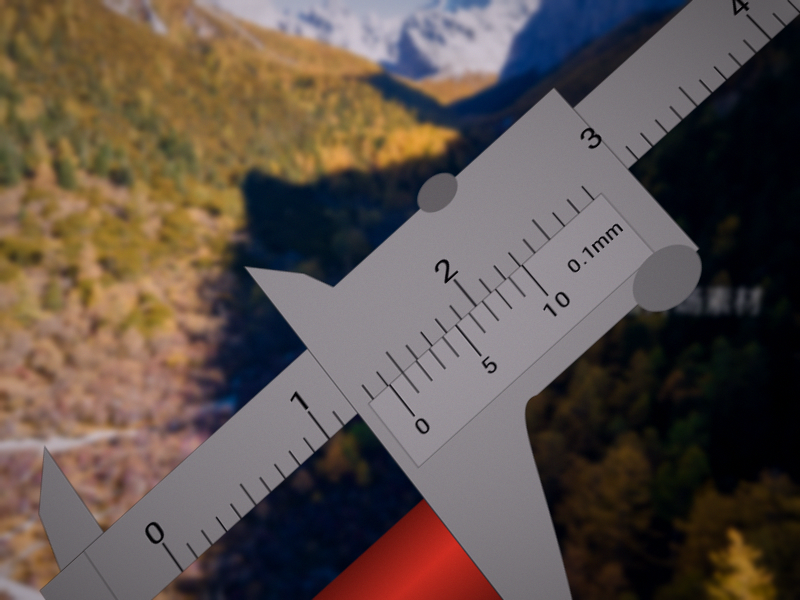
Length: mm 14.1
